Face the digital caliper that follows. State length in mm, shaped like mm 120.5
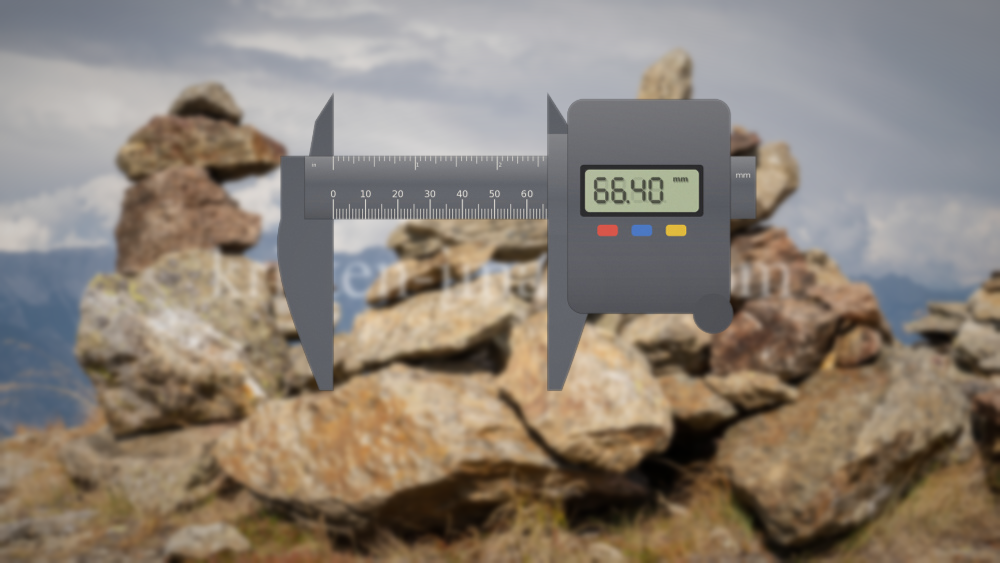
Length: mm 66.40
